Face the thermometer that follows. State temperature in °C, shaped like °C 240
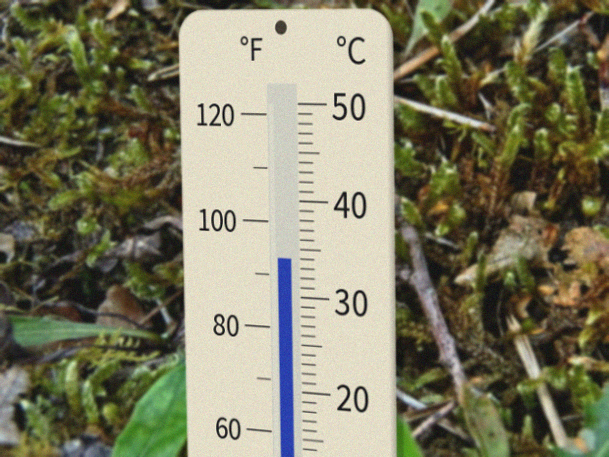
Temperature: °C 34
